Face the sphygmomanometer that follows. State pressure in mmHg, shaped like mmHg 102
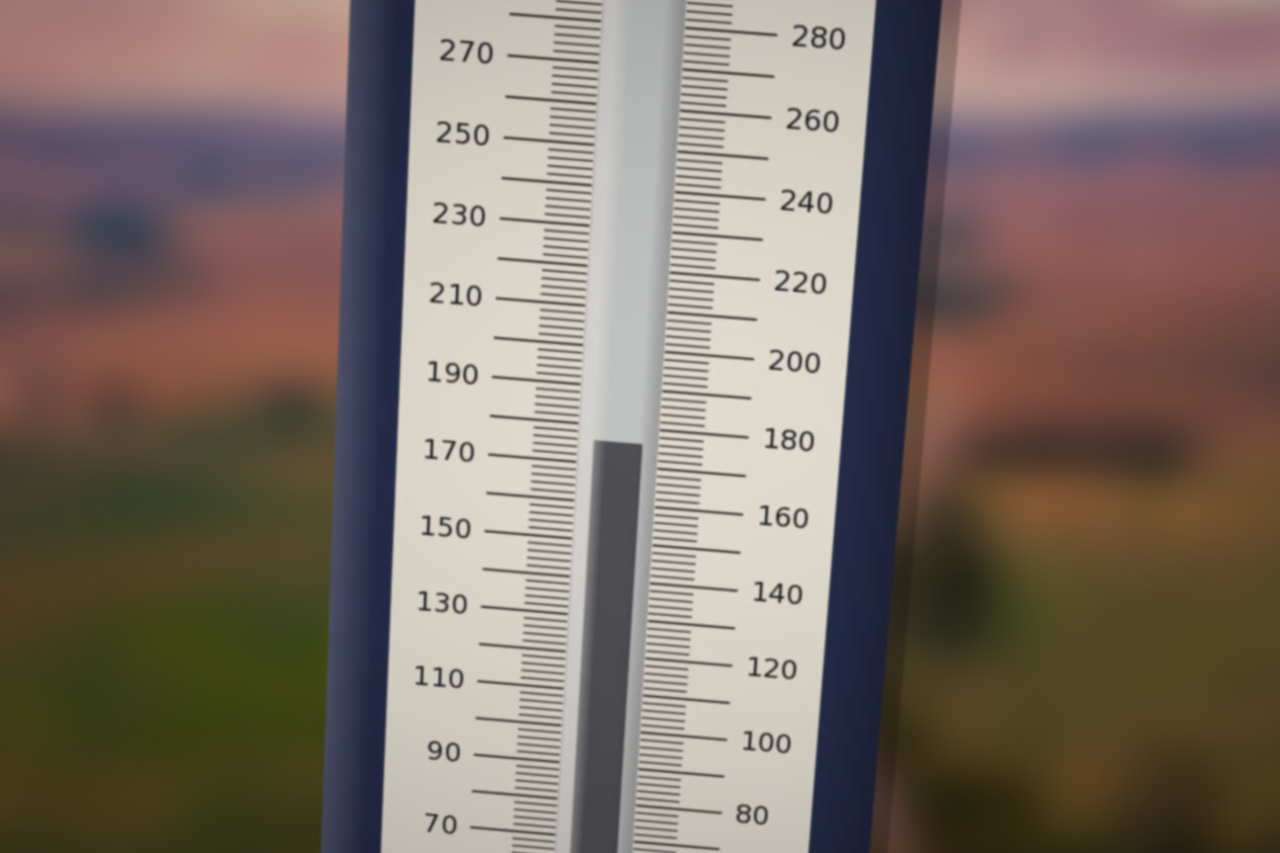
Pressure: mmHg 176
